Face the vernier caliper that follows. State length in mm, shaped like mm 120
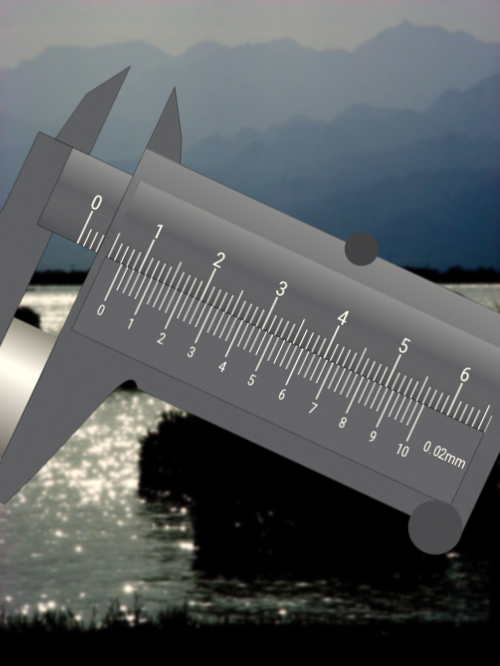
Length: mm 7.2
